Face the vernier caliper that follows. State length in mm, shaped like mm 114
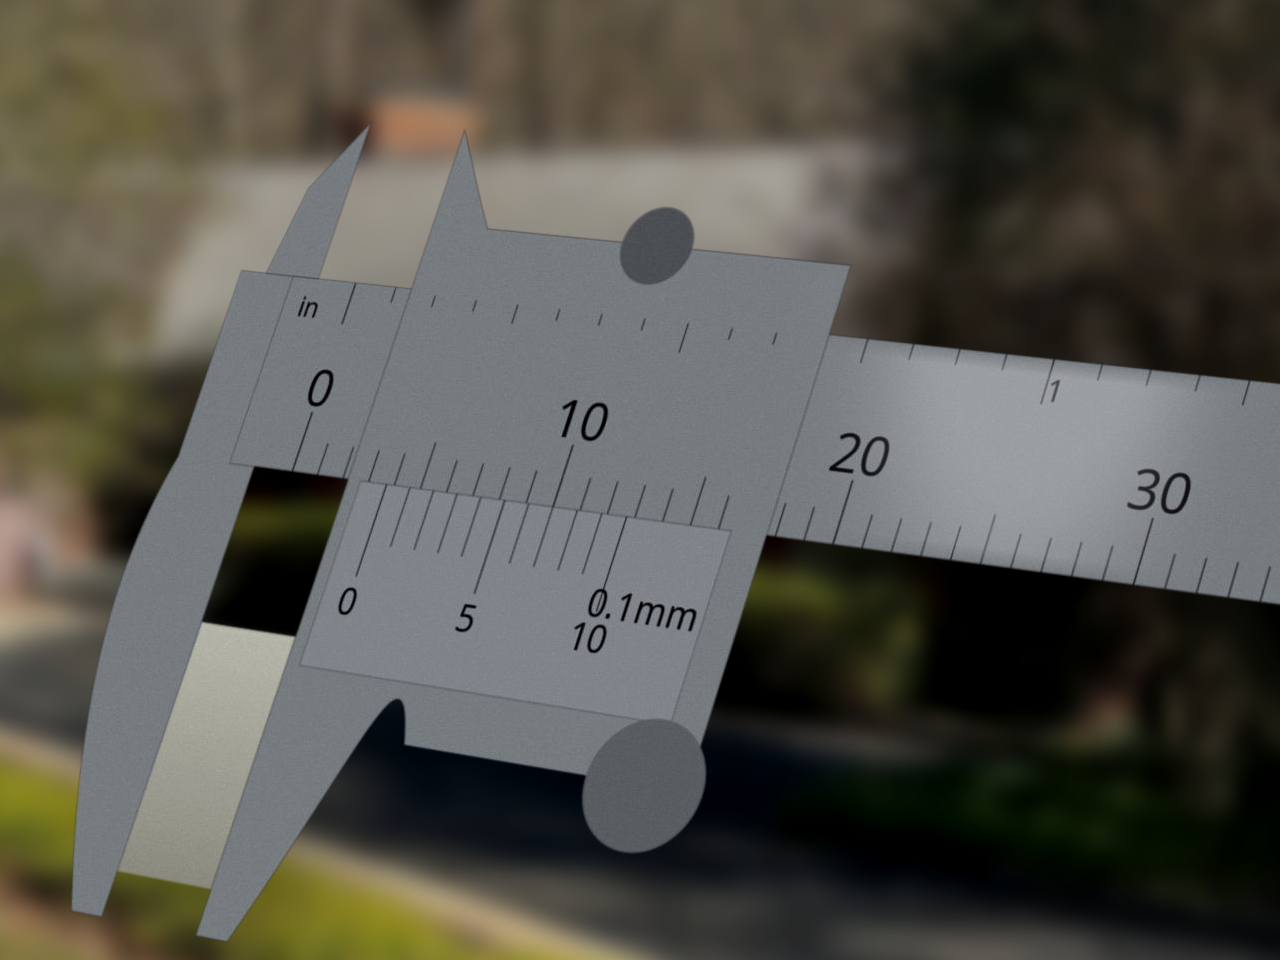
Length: mm 3.7
